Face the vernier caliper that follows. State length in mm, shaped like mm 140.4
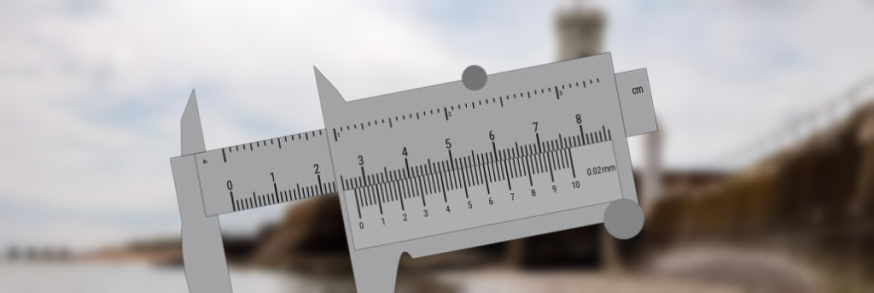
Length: mm 27.5
